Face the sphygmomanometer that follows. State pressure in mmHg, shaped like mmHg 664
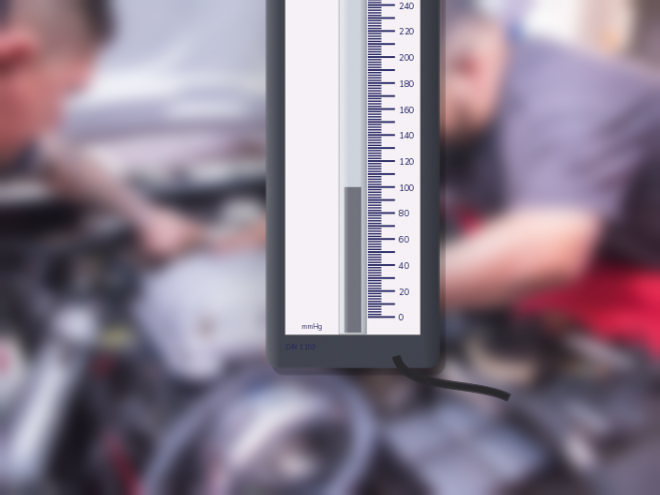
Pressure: mmHg 100
